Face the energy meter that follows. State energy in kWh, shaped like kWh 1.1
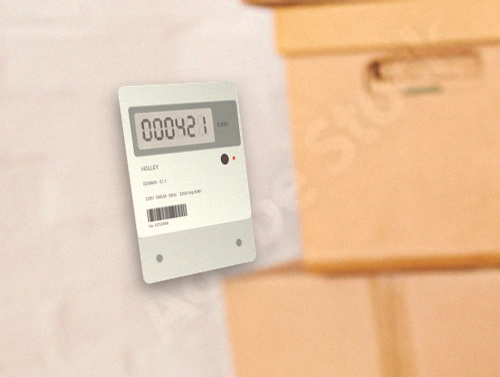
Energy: kWh 421
